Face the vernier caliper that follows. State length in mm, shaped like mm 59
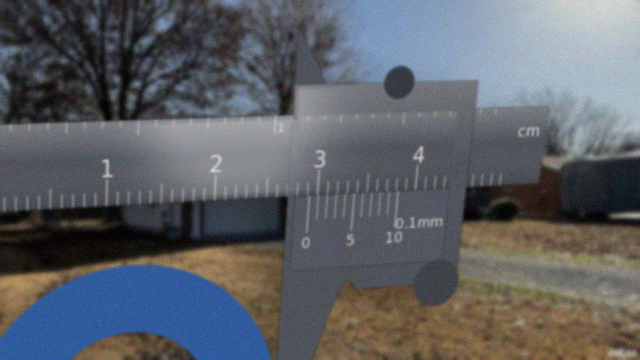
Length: mm 29.2
